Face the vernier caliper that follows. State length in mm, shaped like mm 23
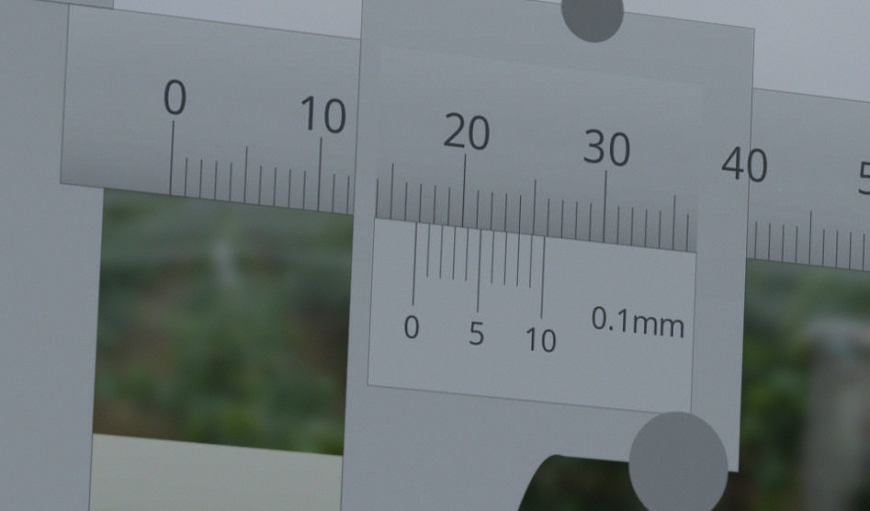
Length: mm 16.8
